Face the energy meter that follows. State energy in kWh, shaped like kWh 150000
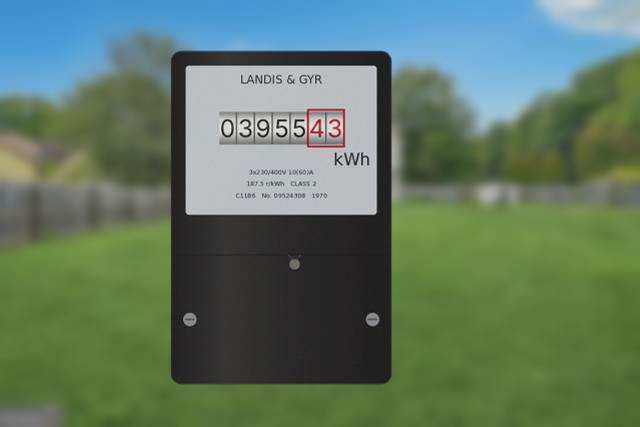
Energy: kWh 3955.43
